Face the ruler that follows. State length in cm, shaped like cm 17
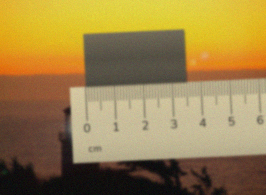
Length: cm 3.5
